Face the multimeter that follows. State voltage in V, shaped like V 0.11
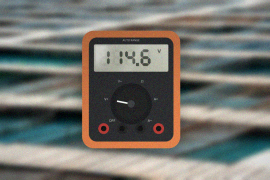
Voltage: V 114.6
